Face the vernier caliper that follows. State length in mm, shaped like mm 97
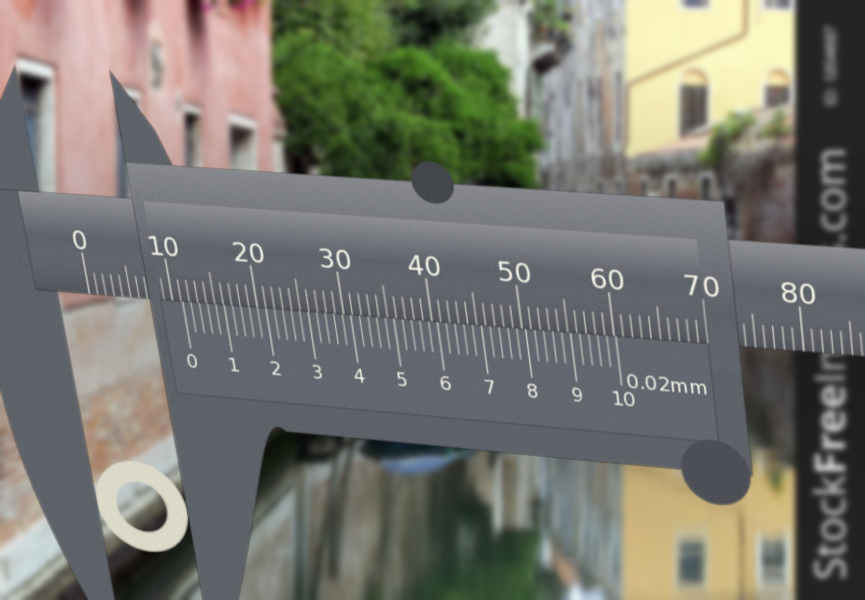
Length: mm 11.2
